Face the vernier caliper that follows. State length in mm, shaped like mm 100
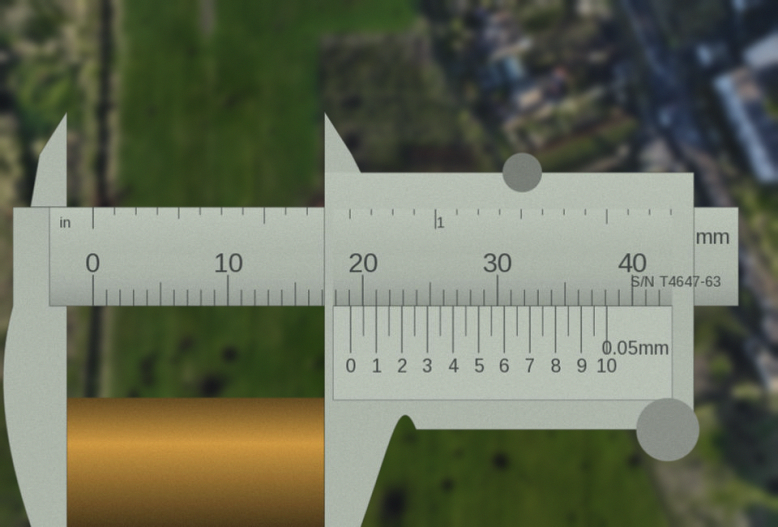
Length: mm 19.1
